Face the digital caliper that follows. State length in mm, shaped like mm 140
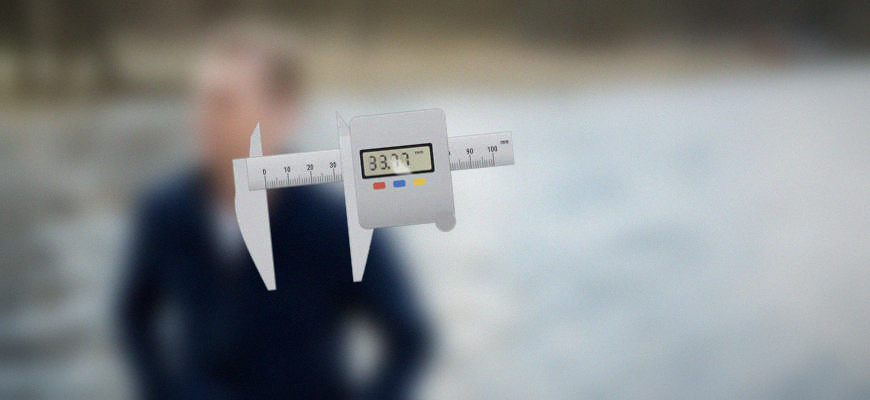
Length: mm 33.77
